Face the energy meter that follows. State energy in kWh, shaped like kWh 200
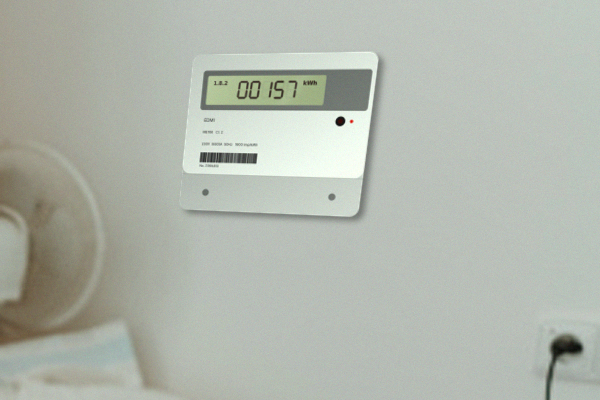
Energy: kWh 157
